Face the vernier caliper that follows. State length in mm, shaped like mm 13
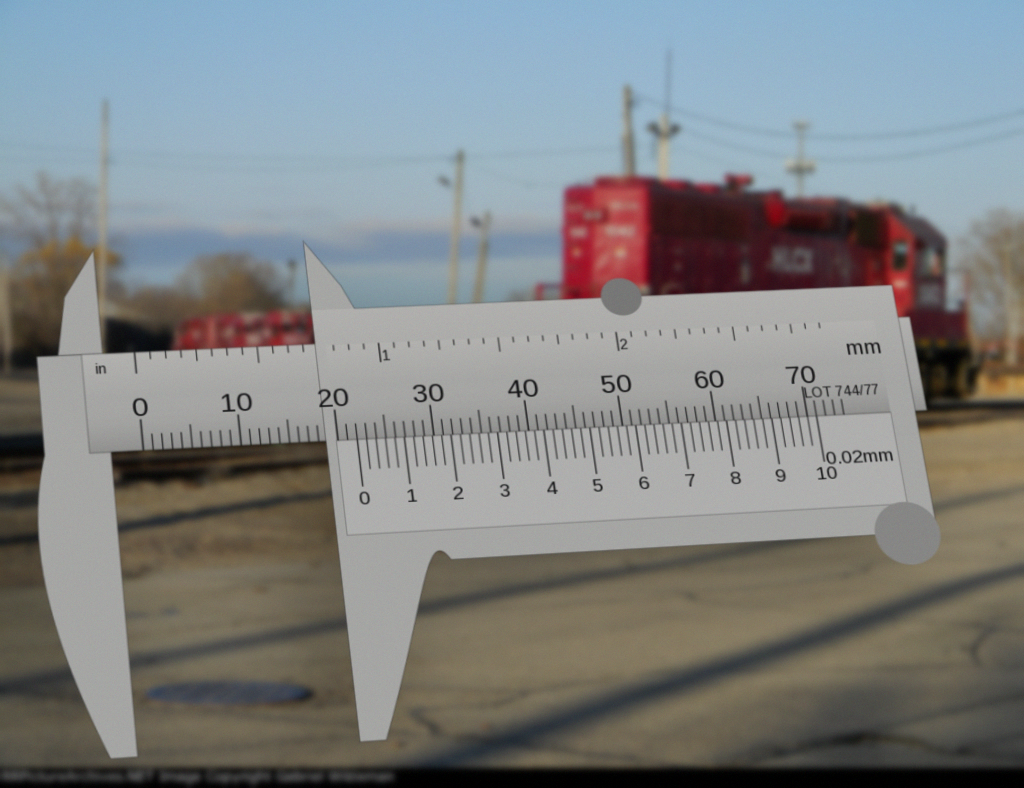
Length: mm 22.0
